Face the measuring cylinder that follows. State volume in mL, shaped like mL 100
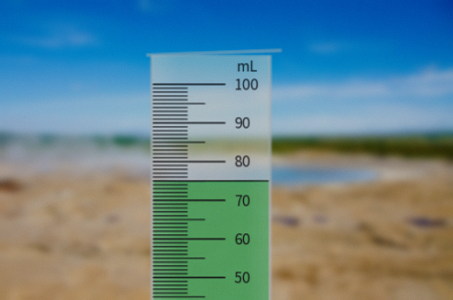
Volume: mL 75
